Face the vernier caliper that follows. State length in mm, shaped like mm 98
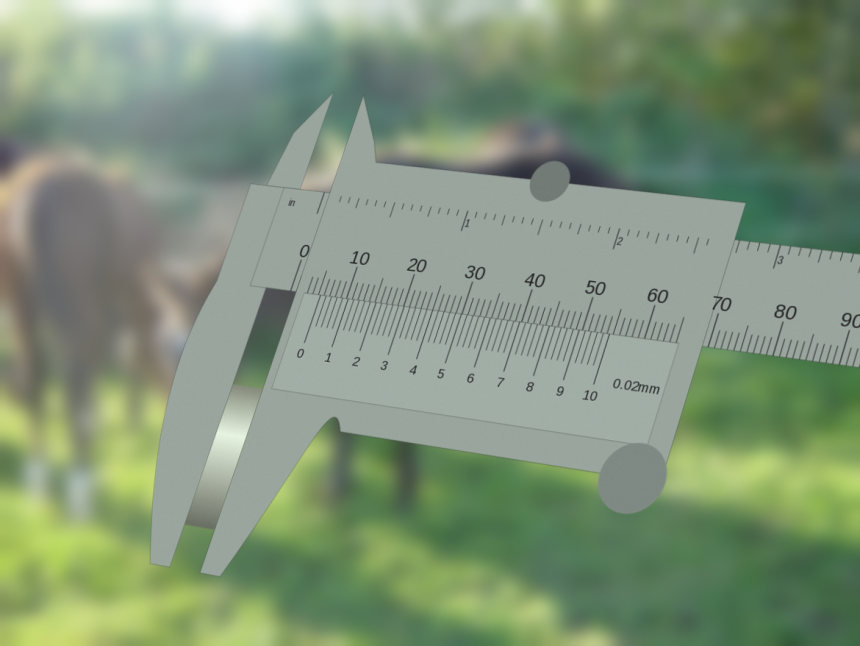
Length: mm 5.4
